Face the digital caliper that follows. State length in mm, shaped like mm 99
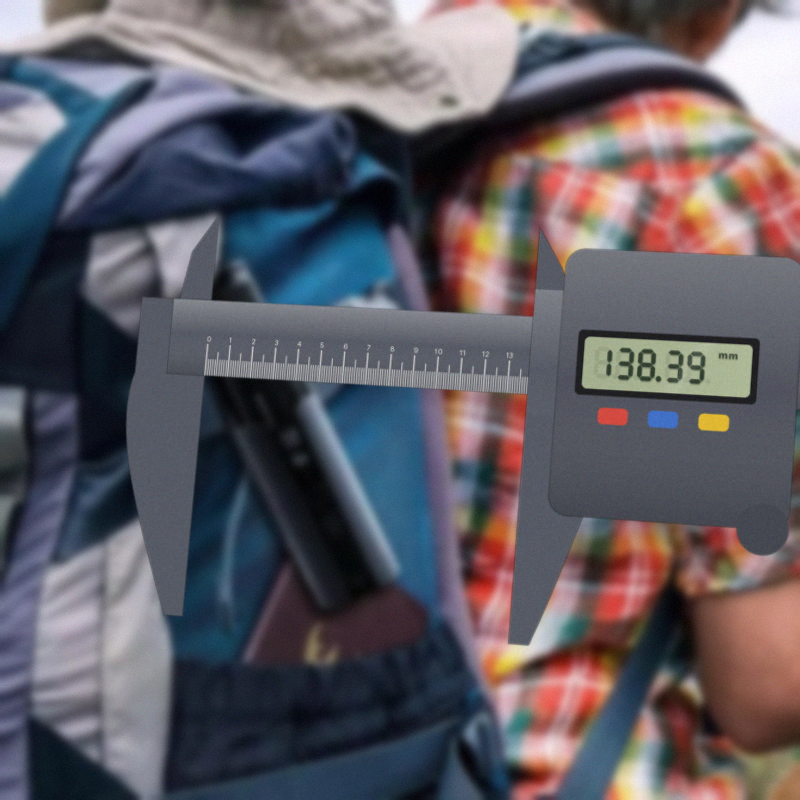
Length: mm 138.39
